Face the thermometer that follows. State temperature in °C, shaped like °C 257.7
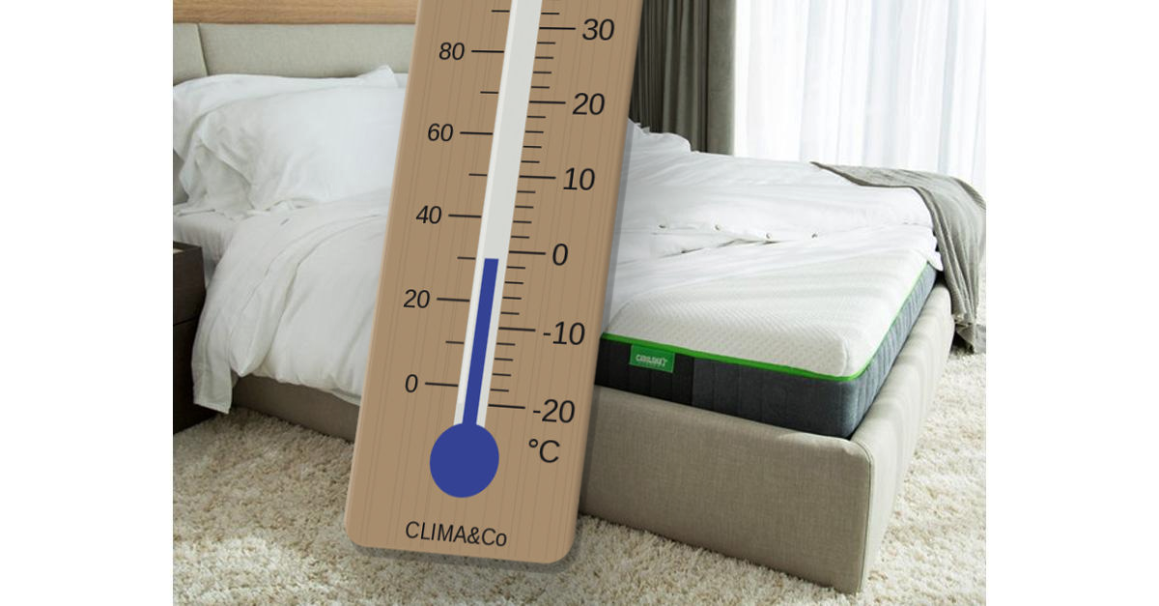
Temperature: °C -1
